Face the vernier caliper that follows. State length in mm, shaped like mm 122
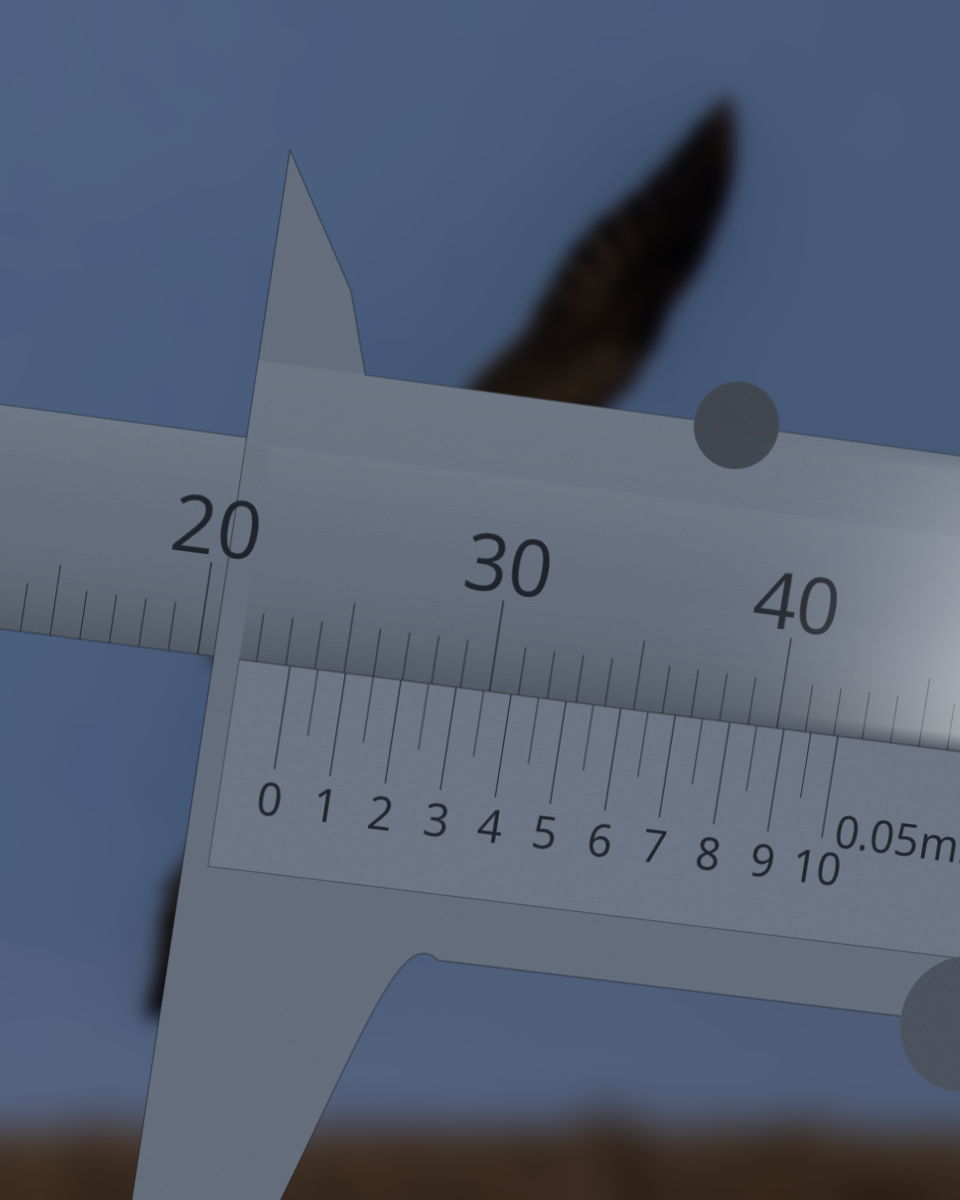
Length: mm 23.15
